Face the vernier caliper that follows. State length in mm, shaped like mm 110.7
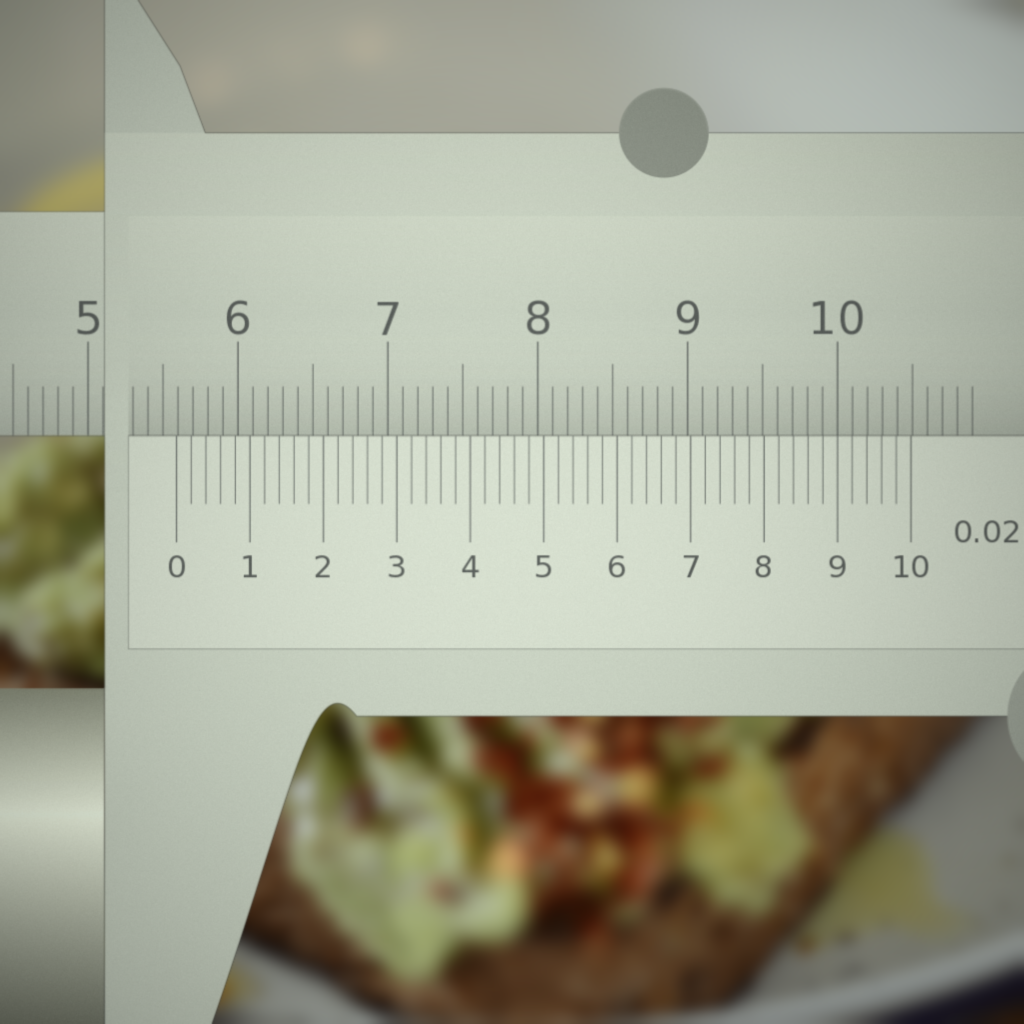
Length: mm 55.9
